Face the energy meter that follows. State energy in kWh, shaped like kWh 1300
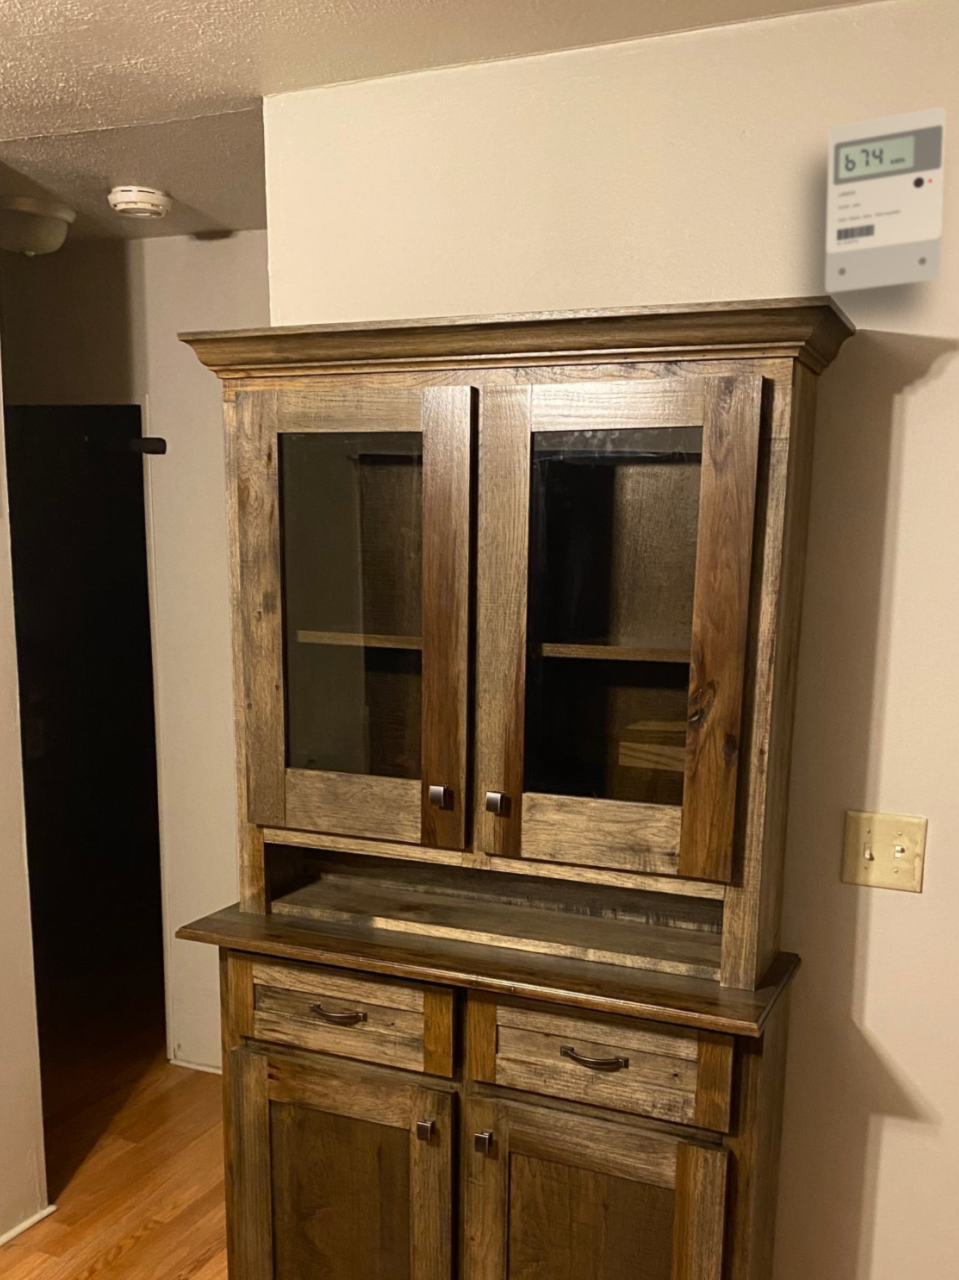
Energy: kWh 674
